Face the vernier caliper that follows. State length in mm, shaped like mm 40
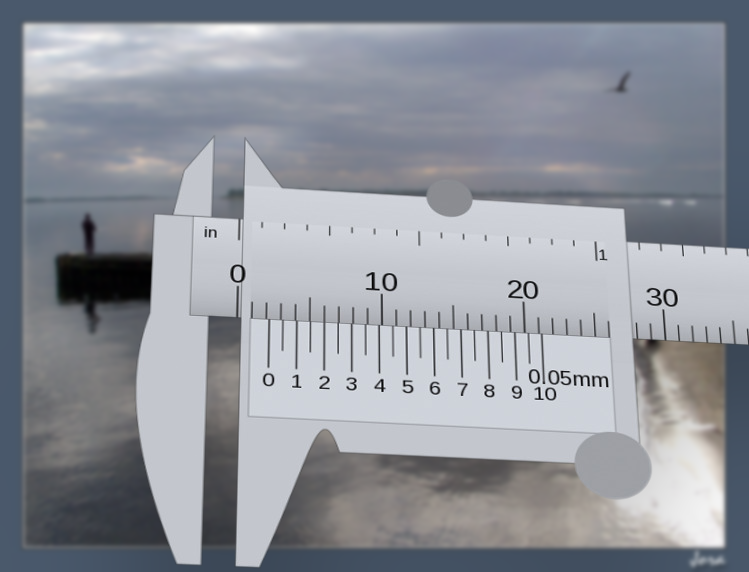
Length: mm 2.2
